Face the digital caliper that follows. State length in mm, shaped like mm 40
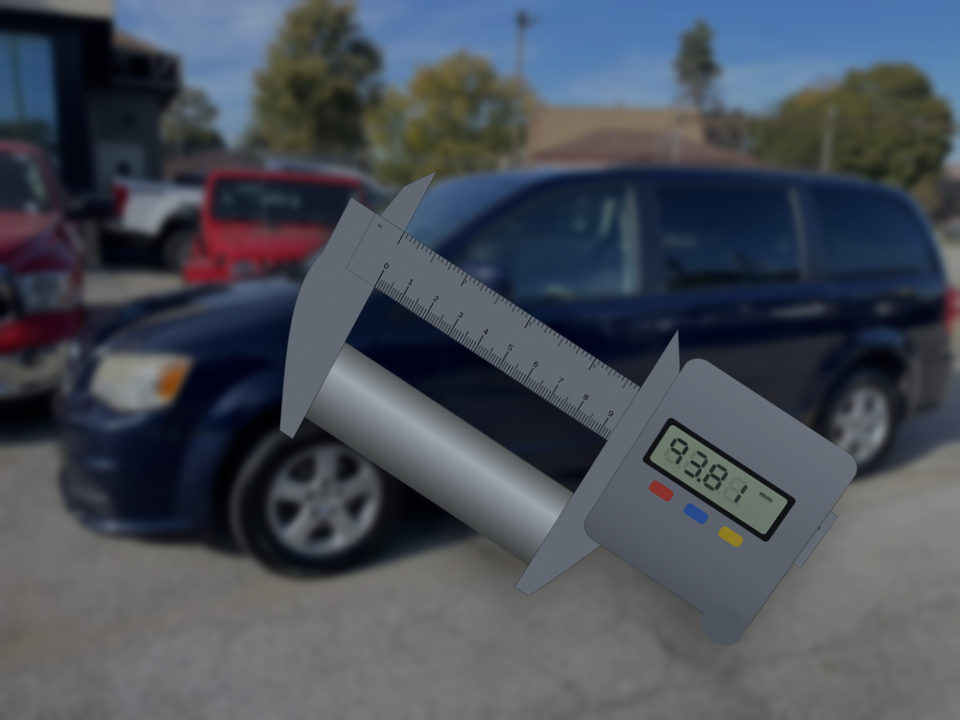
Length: mm 93.81
